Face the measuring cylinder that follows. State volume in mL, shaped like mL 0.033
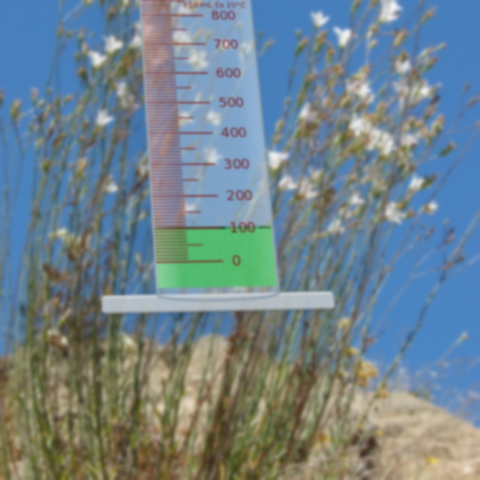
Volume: mL 100
